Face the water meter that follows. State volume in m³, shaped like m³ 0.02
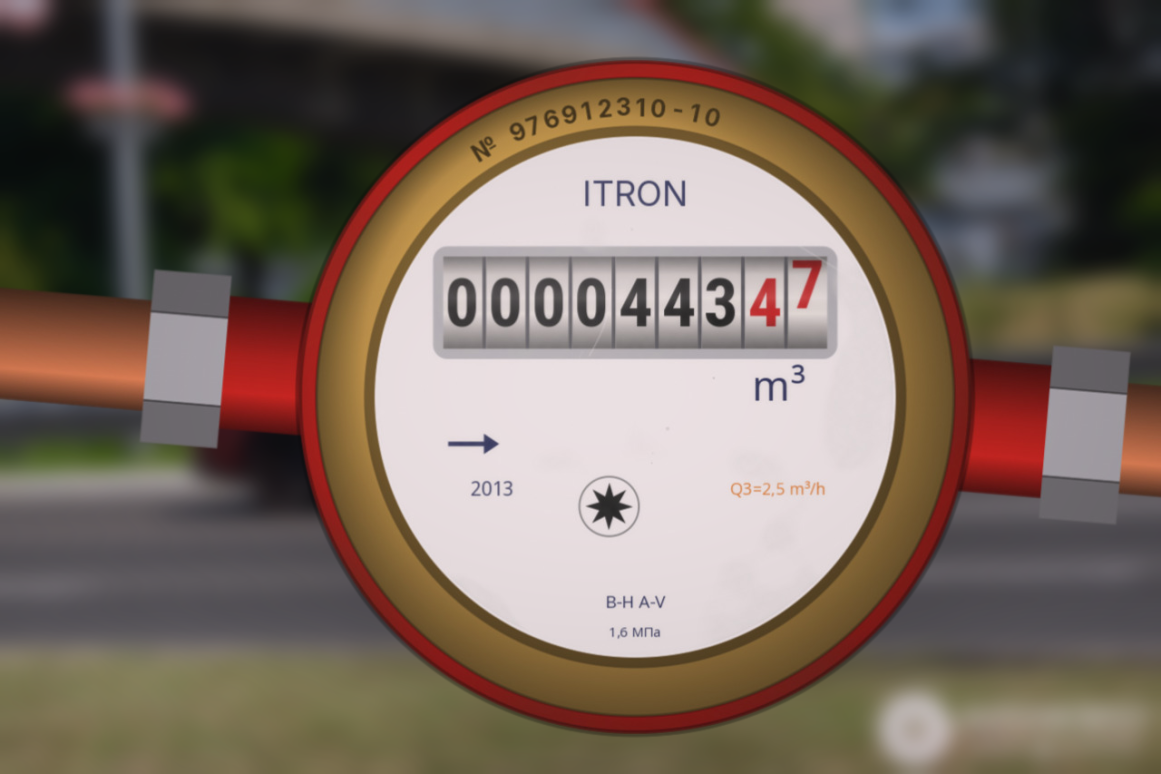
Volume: m³ 443.47
